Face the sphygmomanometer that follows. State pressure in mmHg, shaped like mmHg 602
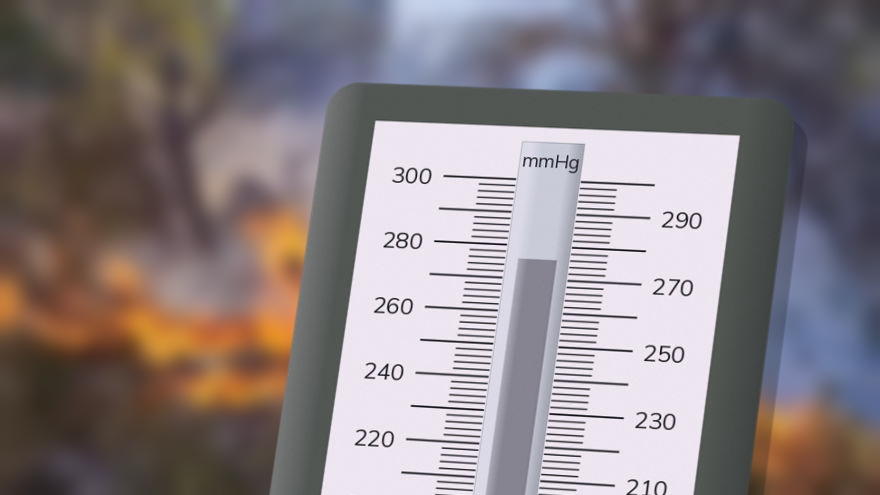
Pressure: mmHg 276
